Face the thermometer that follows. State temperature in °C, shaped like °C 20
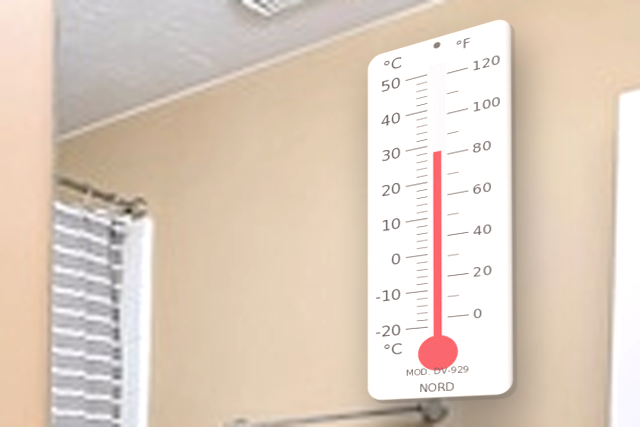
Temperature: °C 28
